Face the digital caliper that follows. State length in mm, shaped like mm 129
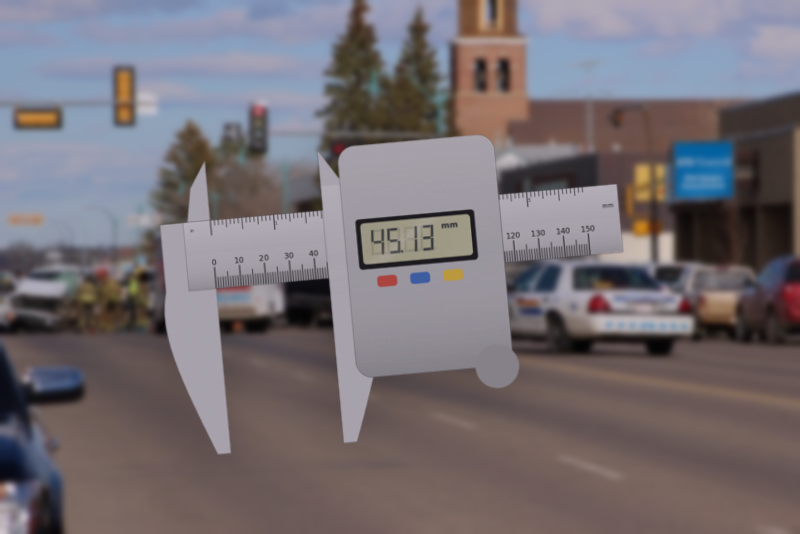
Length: mm 45.13
